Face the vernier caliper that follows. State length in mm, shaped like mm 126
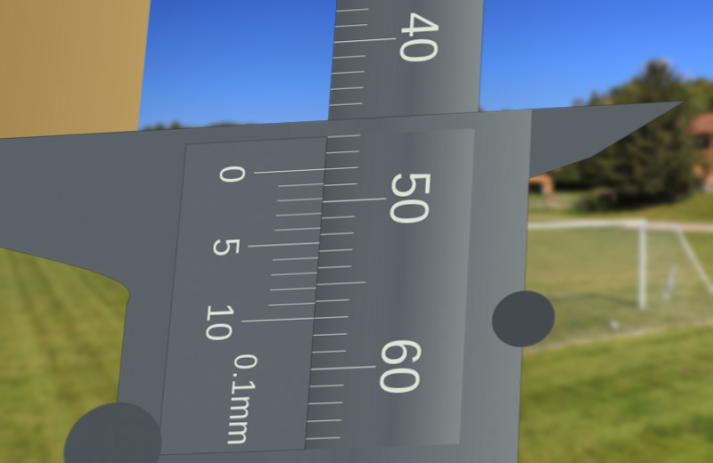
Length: mm 48.0
